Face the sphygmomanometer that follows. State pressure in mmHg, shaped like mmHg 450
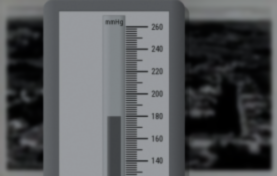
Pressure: mmHg 180
